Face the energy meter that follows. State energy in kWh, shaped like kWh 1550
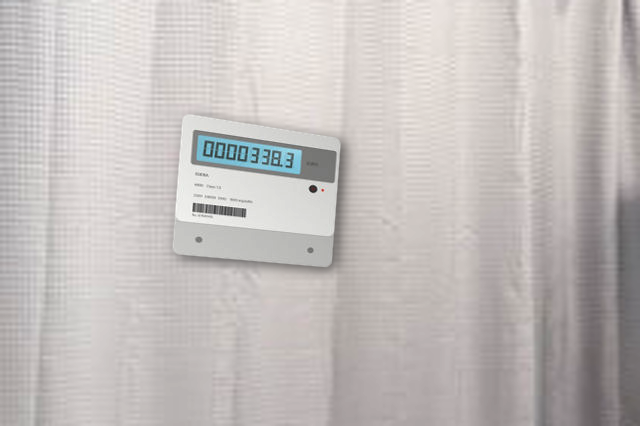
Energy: kWh 338.3
